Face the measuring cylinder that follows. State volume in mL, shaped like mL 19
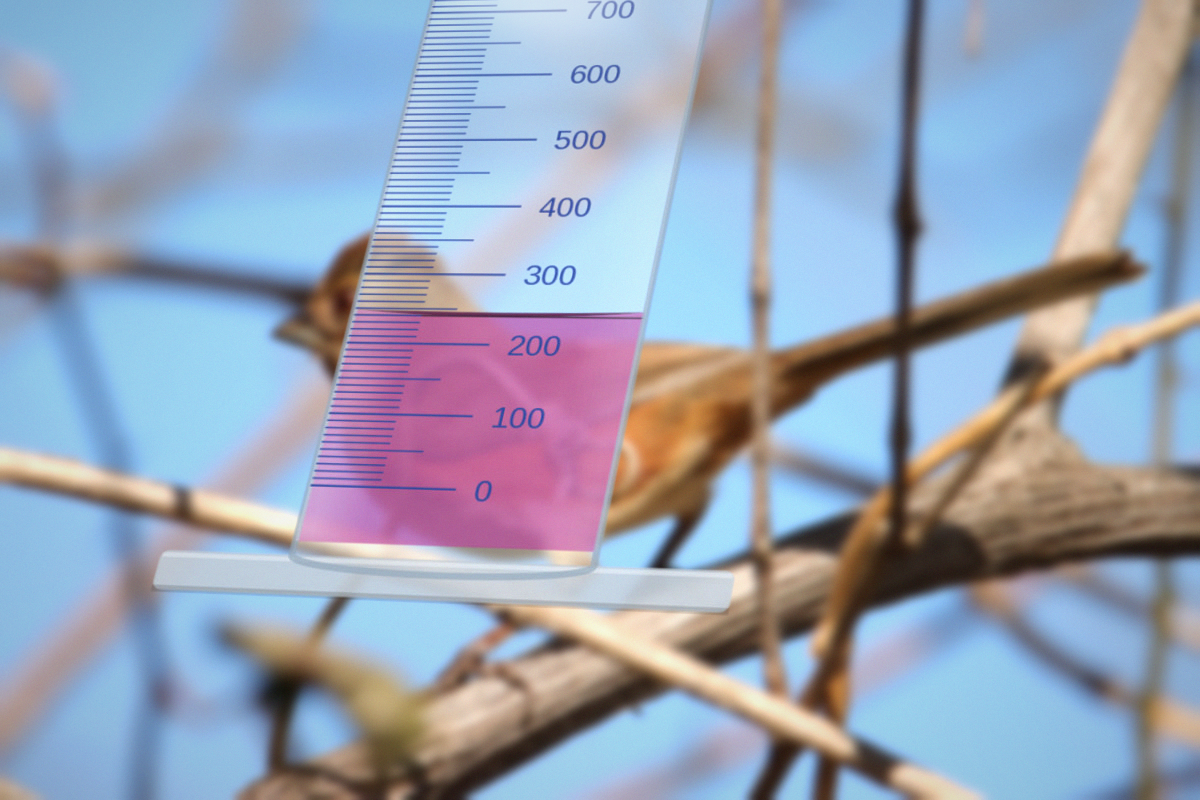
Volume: mL 240
